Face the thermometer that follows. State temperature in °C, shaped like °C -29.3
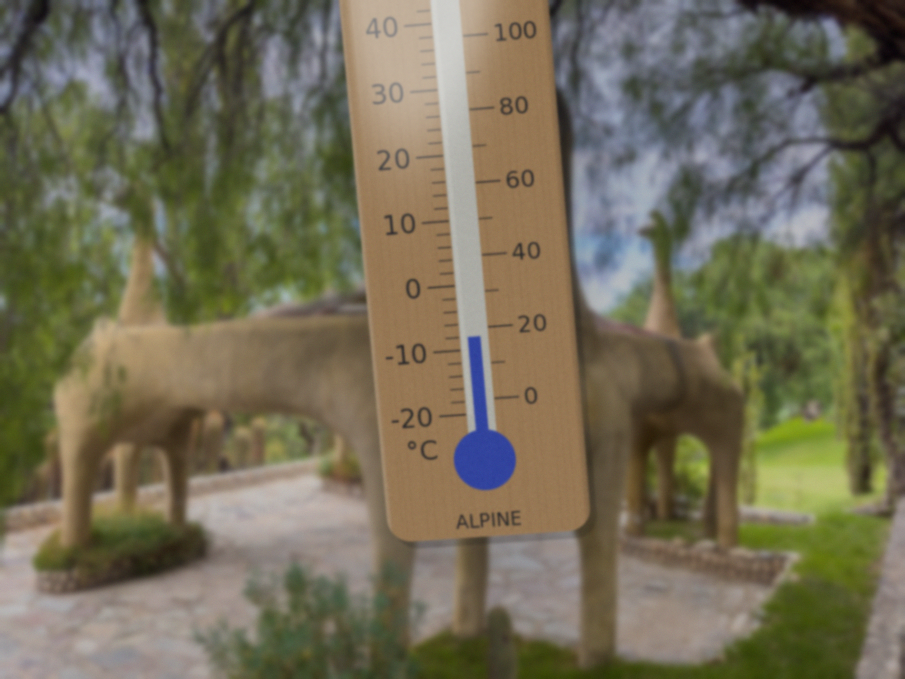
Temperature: °C -8
